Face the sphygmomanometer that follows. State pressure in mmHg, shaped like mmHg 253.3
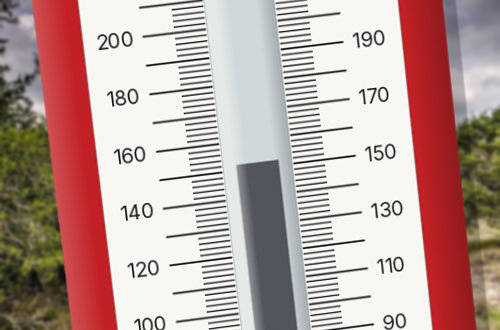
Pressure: mmHg 152
